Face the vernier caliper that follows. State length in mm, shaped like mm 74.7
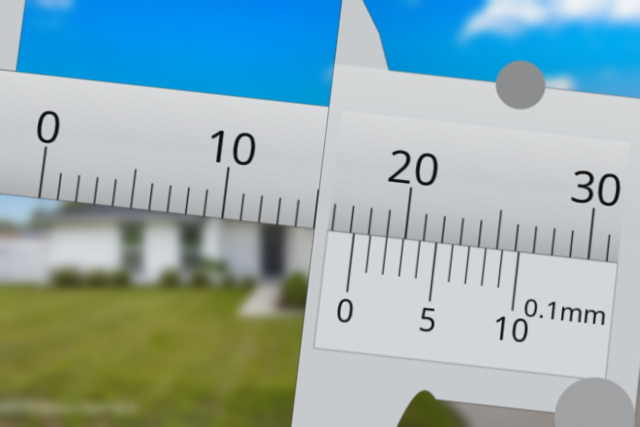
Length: mm 17.2
